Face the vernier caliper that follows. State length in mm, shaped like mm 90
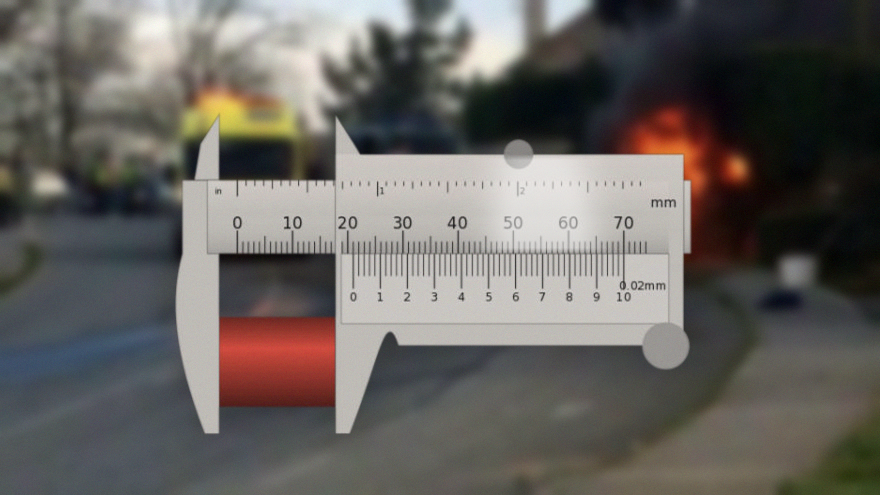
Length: mm 21.0
